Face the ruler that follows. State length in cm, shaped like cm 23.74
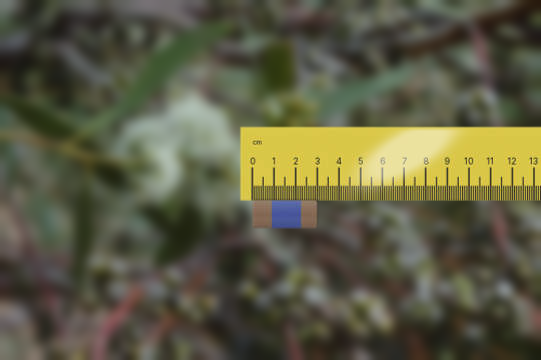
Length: cm 3
